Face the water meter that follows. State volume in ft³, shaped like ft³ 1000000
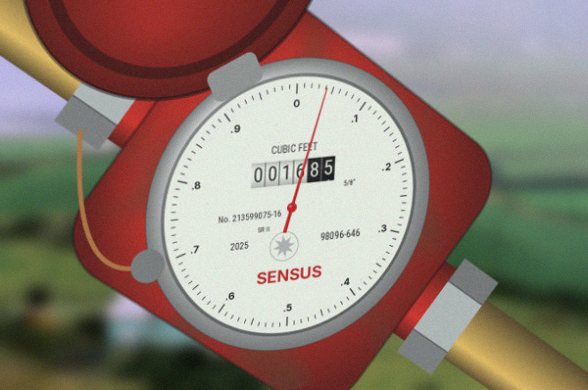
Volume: ft³ 1685.04
